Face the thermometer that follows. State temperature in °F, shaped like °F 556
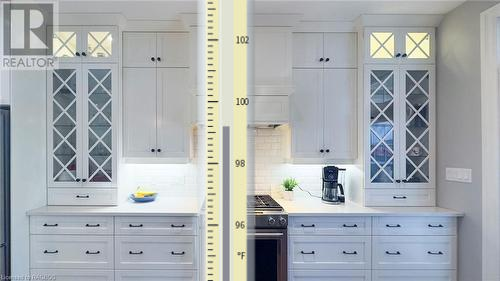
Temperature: °F 99.2
